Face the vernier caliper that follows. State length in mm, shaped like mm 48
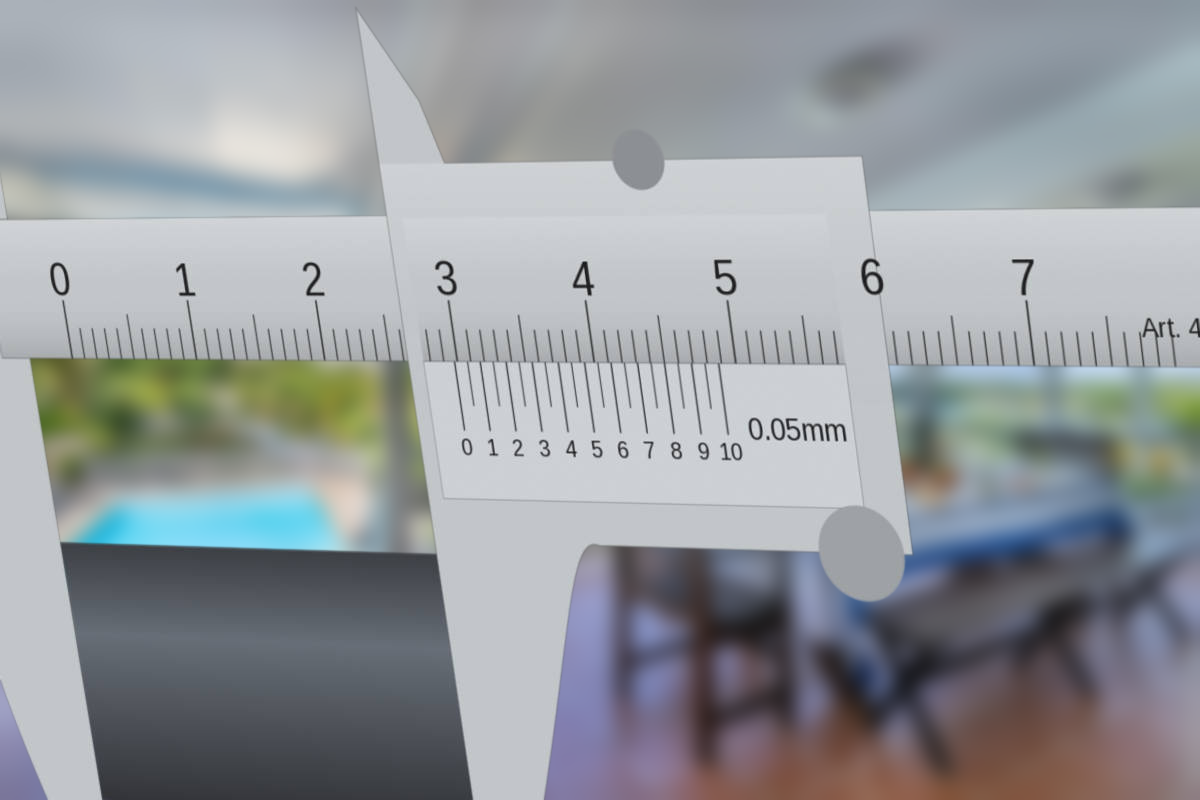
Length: mm 29.8
